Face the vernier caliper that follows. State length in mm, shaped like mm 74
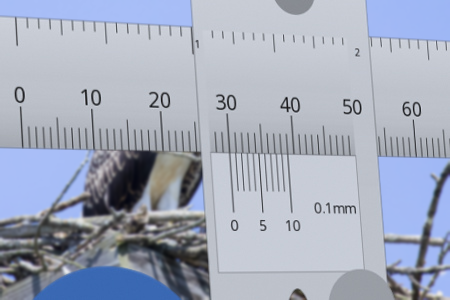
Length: mm 30.0
